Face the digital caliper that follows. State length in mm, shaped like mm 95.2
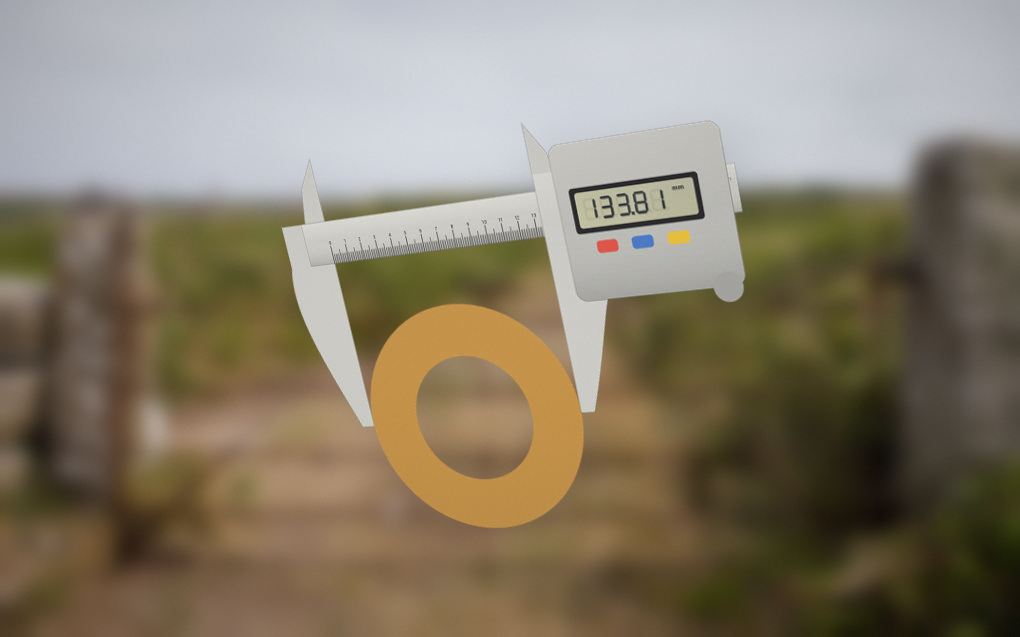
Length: mm 133.81
